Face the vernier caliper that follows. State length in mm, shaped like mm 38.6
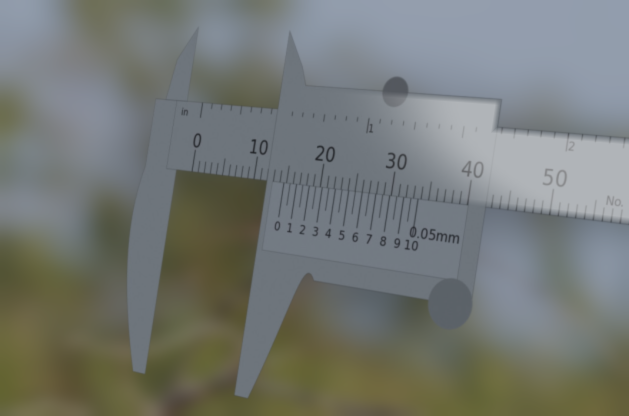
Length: mm 14.6
